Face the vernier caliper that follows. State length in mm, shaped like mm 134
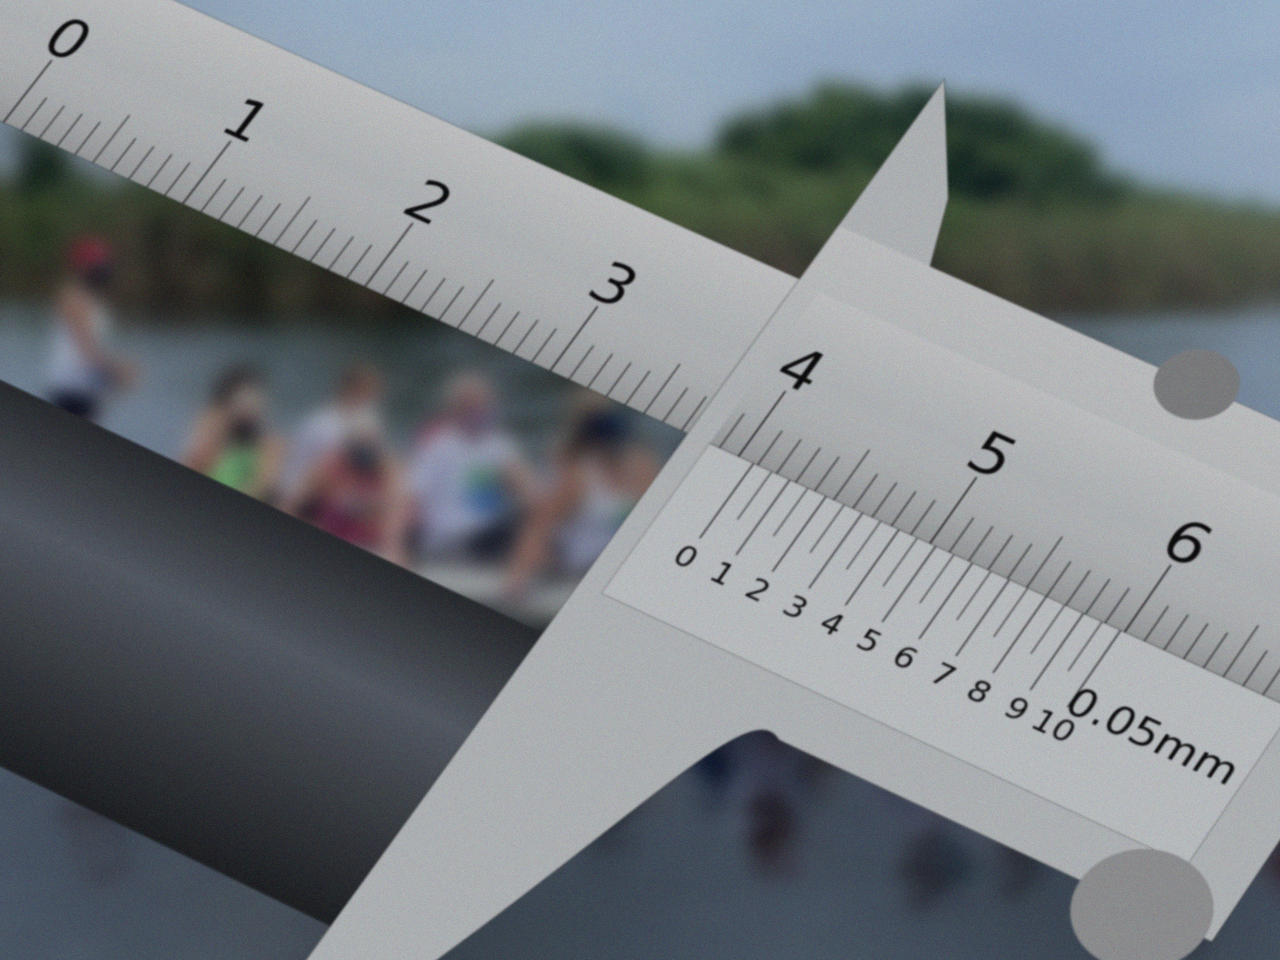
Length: mm 40.8
